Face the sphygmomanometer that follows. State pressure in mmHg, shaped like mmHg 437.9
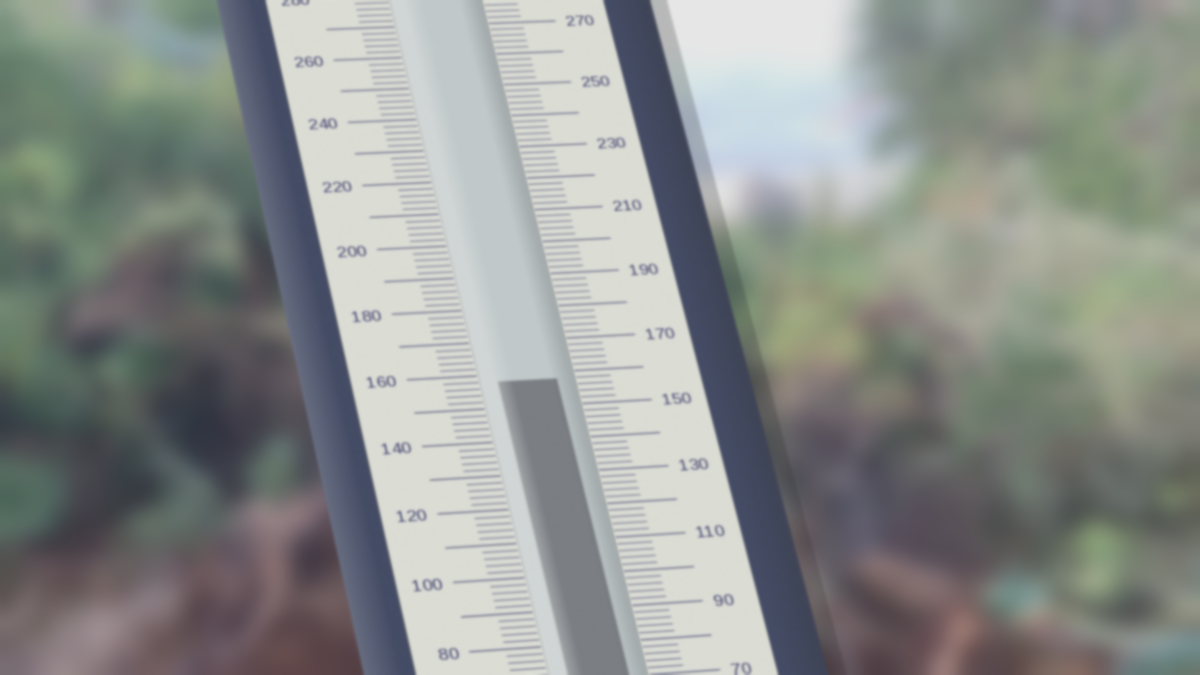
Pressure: mmHg 158
